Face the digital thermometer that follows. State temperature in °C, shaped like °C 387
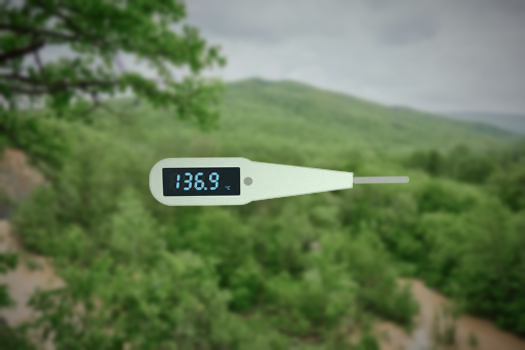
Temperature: °C 136.9
